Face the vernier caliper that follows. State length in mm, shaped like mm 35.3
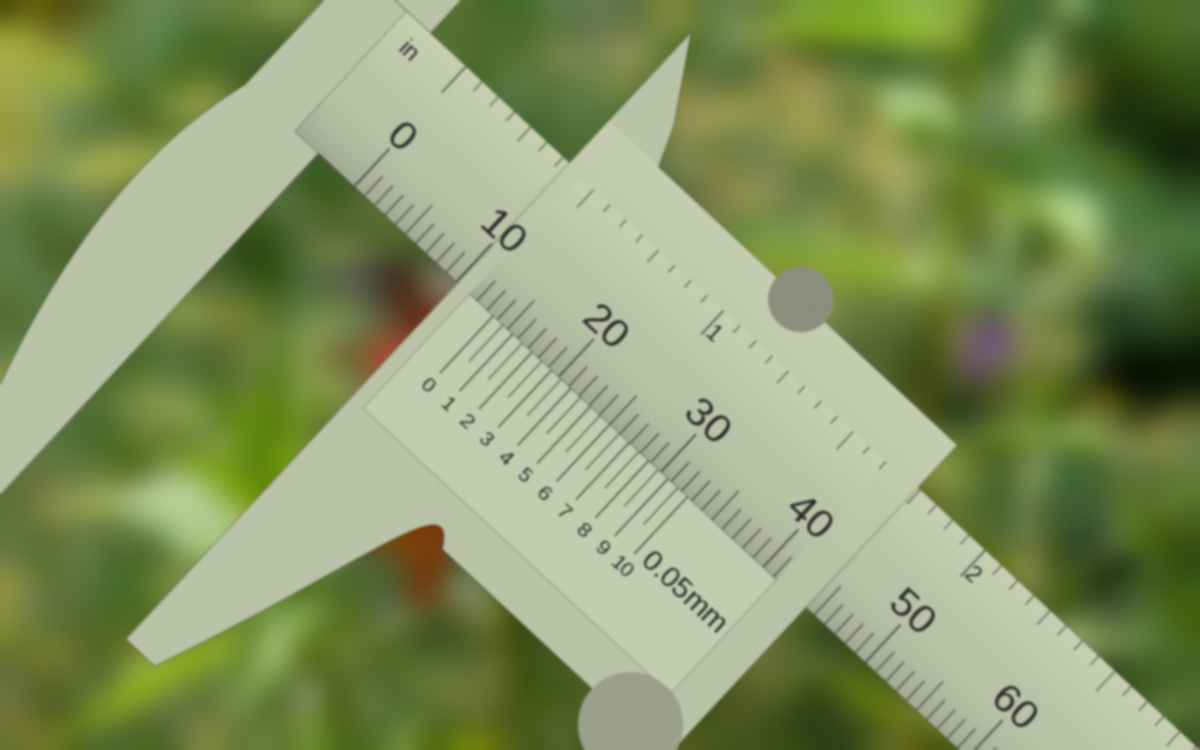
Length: mm 13.6
